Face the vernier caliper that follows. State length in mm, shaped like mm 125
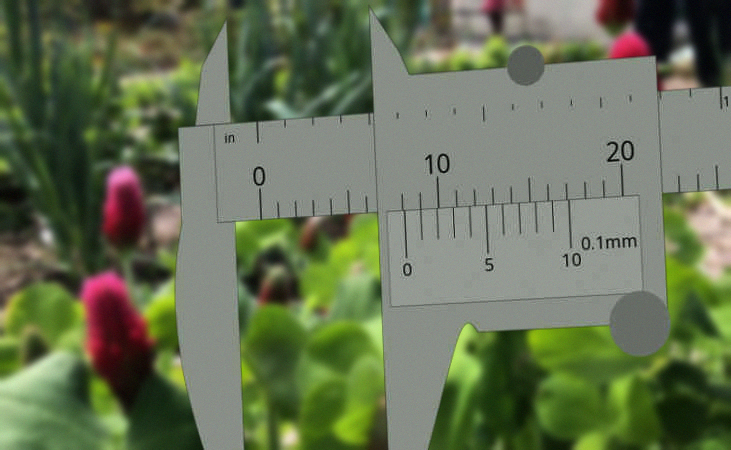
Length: mm 8.1
